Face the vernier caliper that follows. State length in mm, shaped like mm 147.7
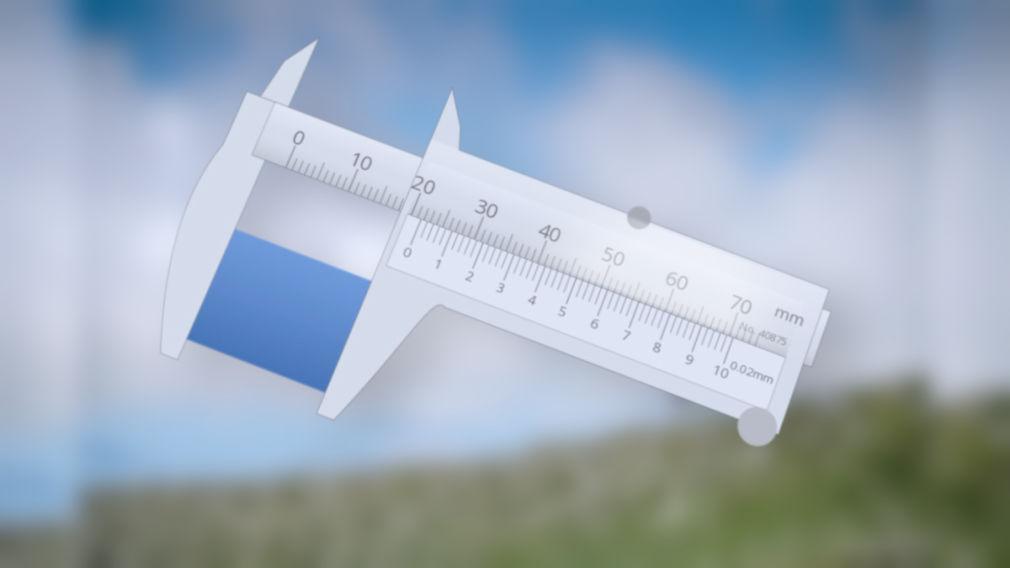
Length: mm 21.6
